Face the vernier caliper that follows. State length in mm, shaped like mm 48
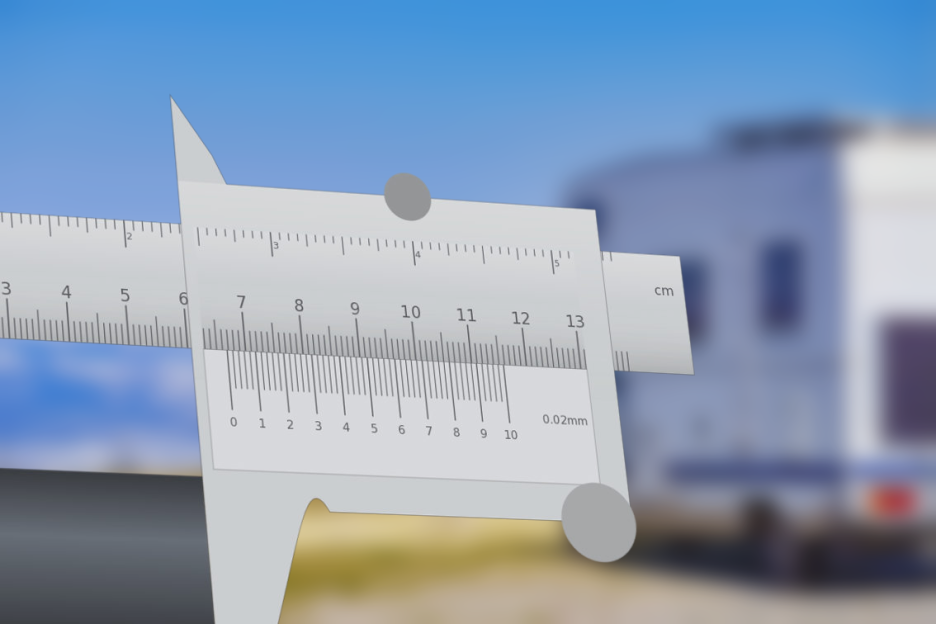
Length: mm 66.8
